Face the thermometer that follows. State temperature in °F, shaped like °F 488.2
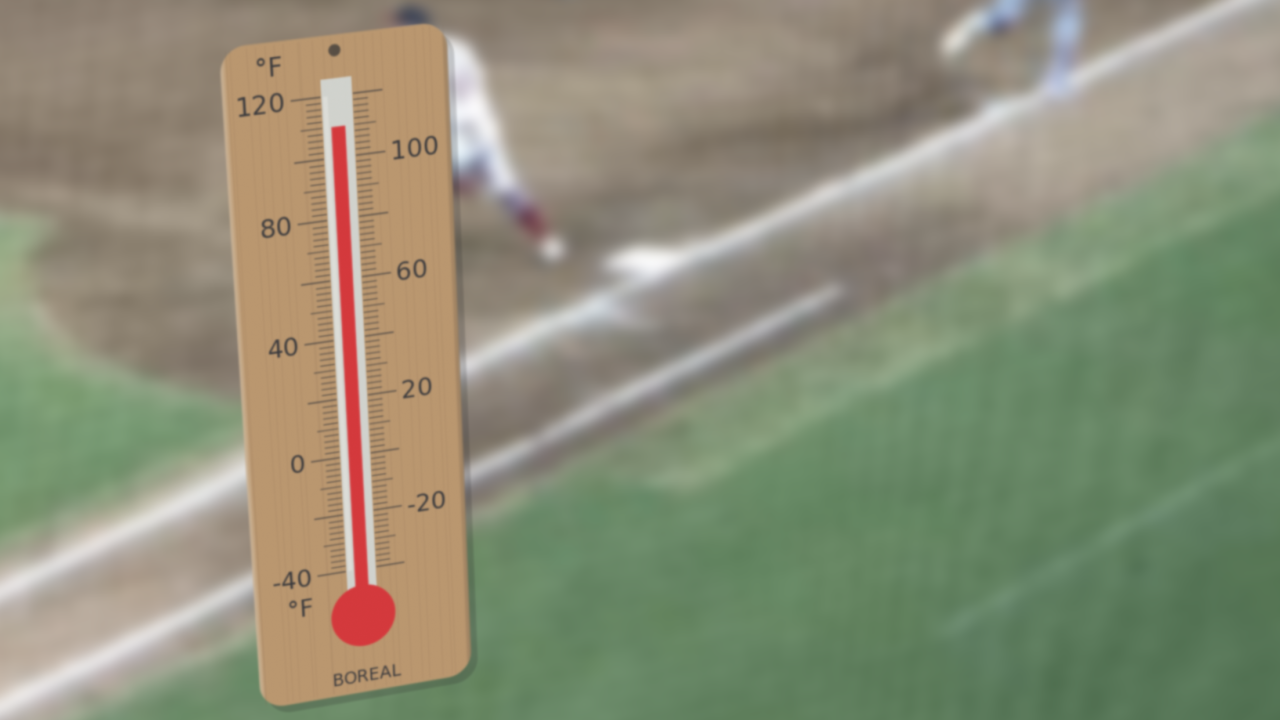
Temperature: °F 110
